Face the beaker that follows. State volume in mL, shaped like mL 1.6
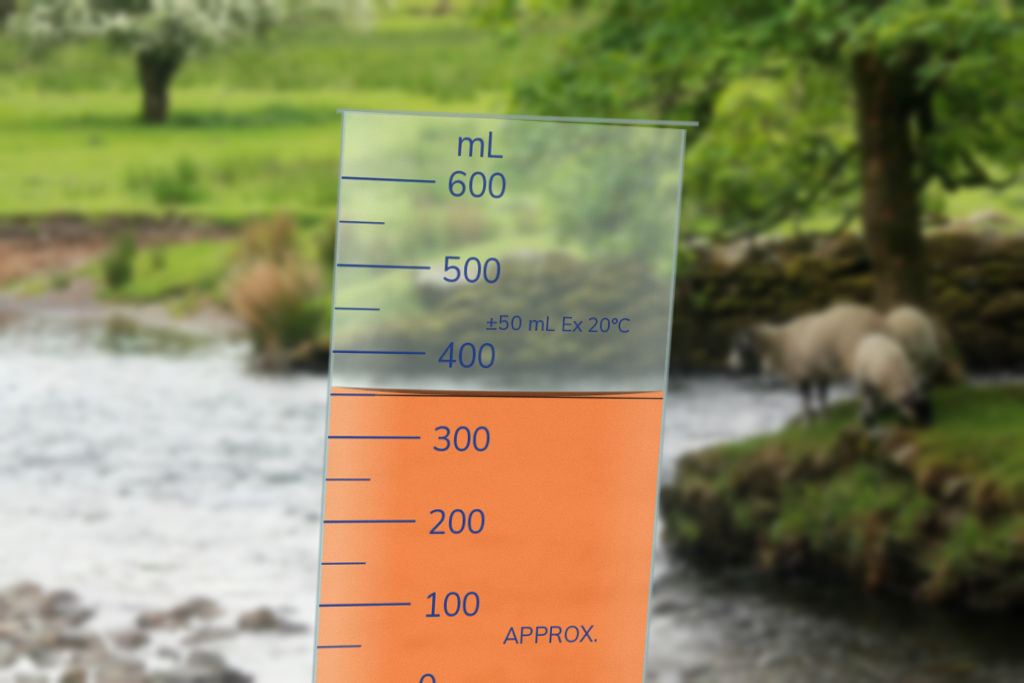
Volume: mL 350
